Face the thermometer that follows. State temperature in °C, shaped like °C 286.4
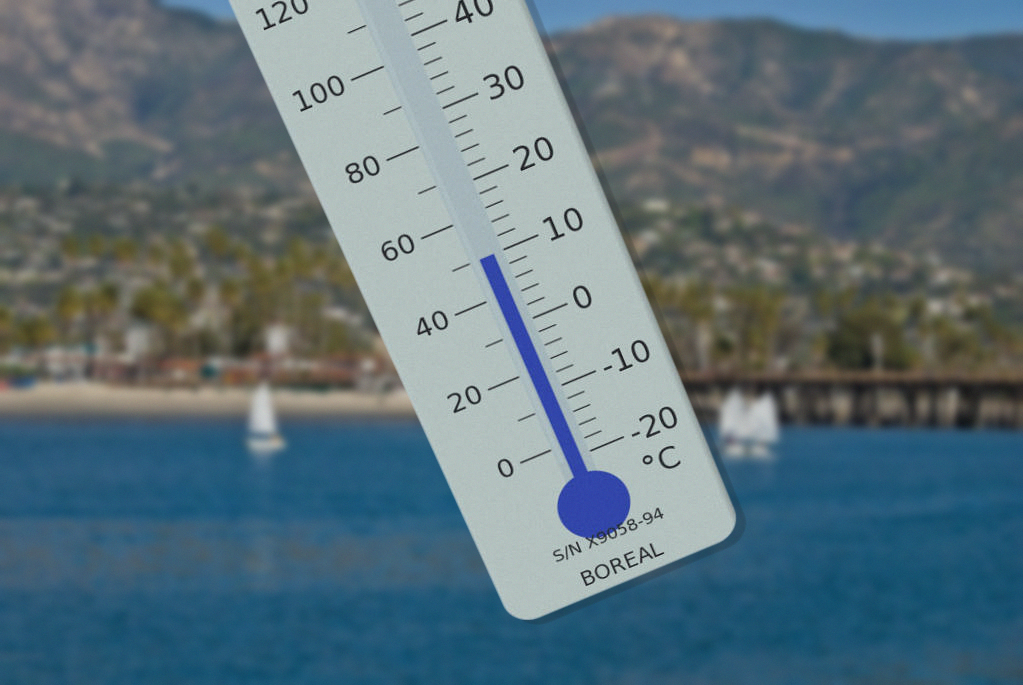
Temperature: °C 10
